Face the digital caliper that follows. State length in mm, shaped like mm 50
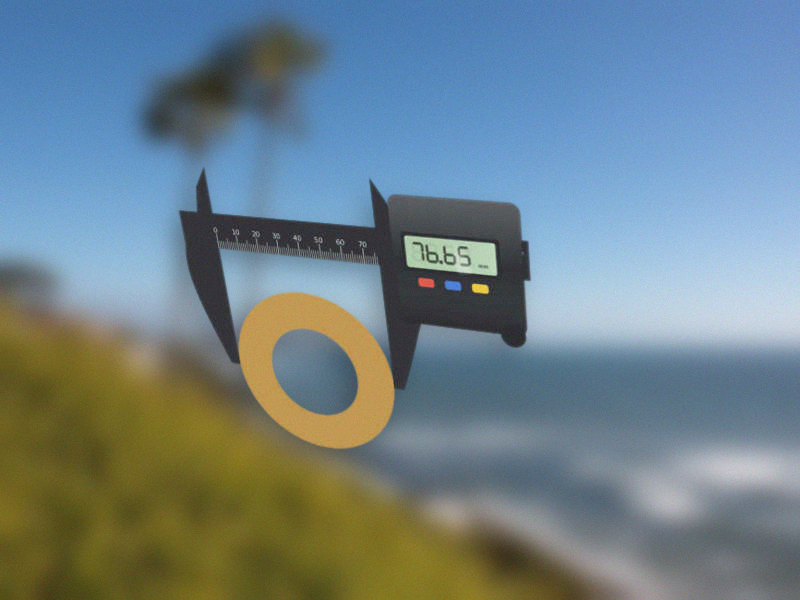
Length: mm 76.65
